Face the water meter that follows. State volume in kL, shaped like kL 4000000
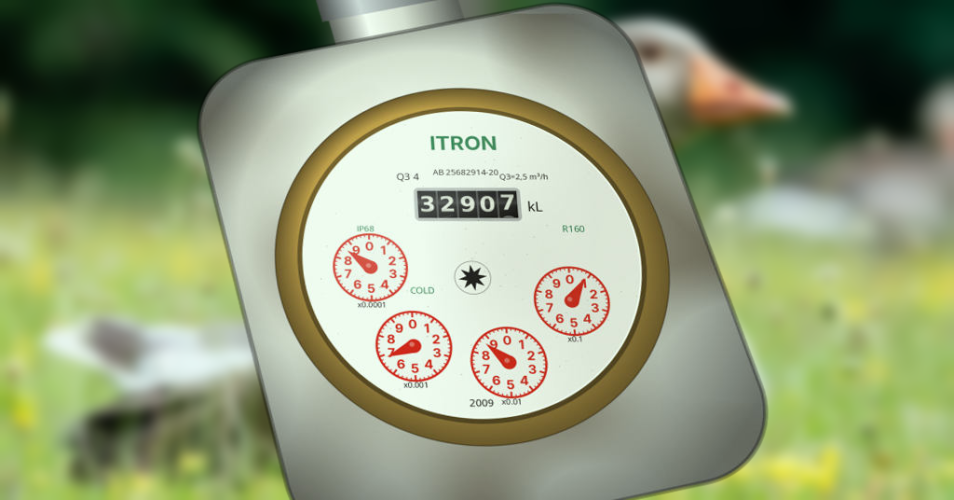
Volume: kL 32907.0868
